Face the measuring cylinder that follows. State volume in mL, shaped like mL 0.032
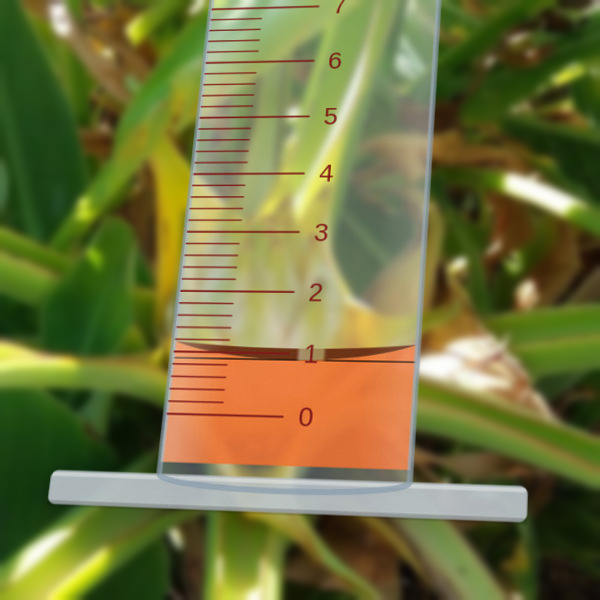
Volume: mL 0.9
